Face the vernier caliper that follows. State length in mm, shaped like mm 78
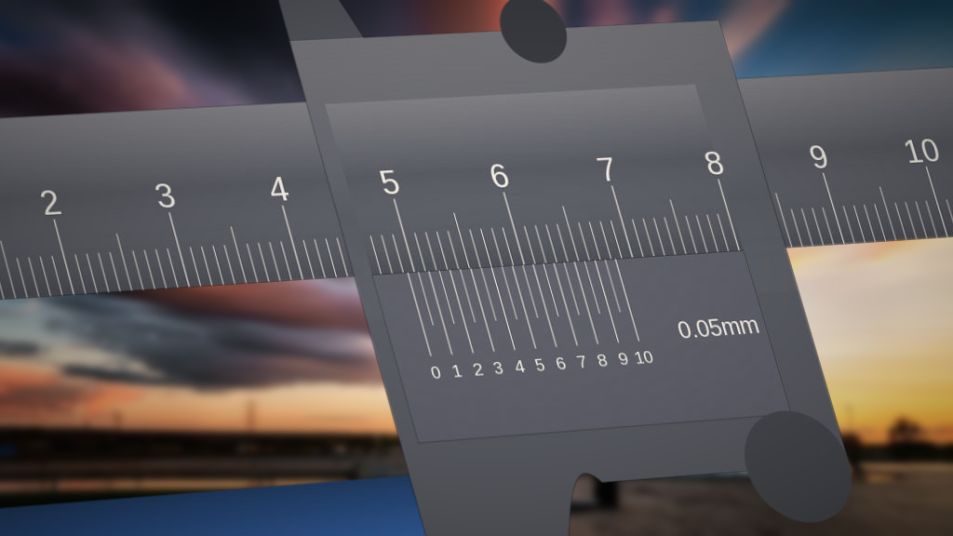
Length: mm 49.4
